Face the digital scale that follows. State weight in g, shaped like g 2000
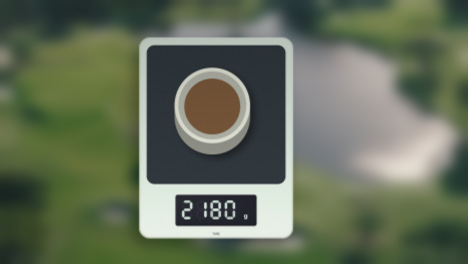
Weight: g 2180
